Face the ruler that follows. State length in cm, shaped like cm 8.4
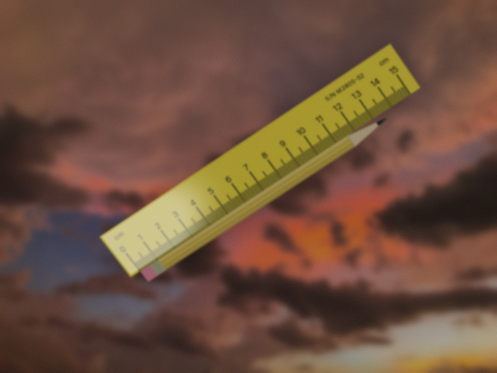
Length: cm 13.5
